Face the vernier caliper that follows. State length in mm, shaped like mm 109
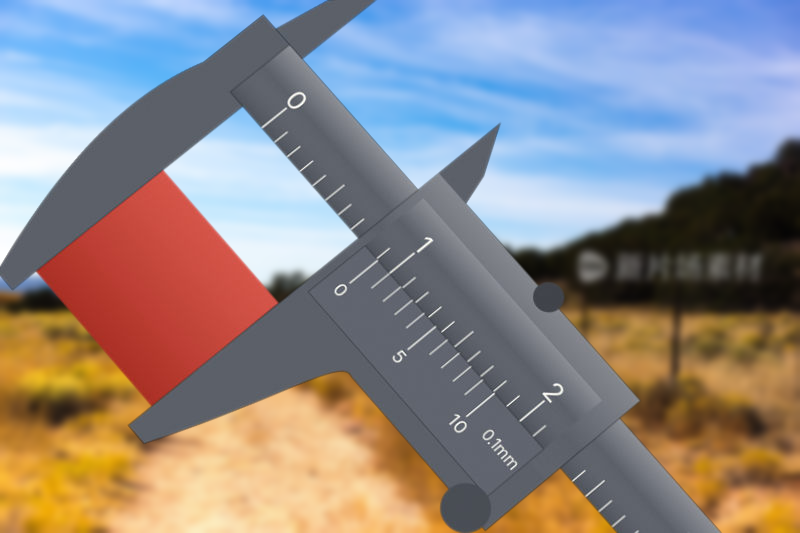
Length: mm 9.1
